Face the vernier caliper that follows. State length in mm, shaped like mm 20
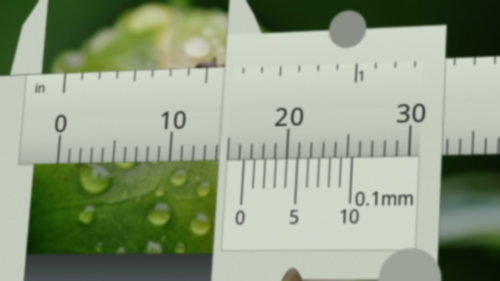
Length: mm 16.4
